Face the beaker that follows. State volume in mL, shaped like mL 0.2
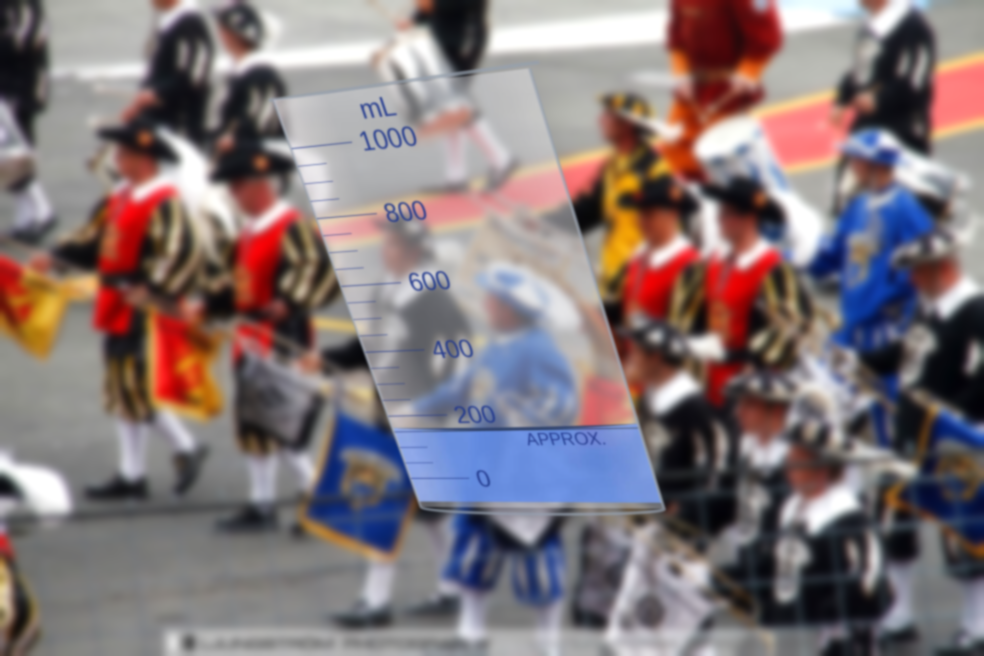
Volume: mL 150
